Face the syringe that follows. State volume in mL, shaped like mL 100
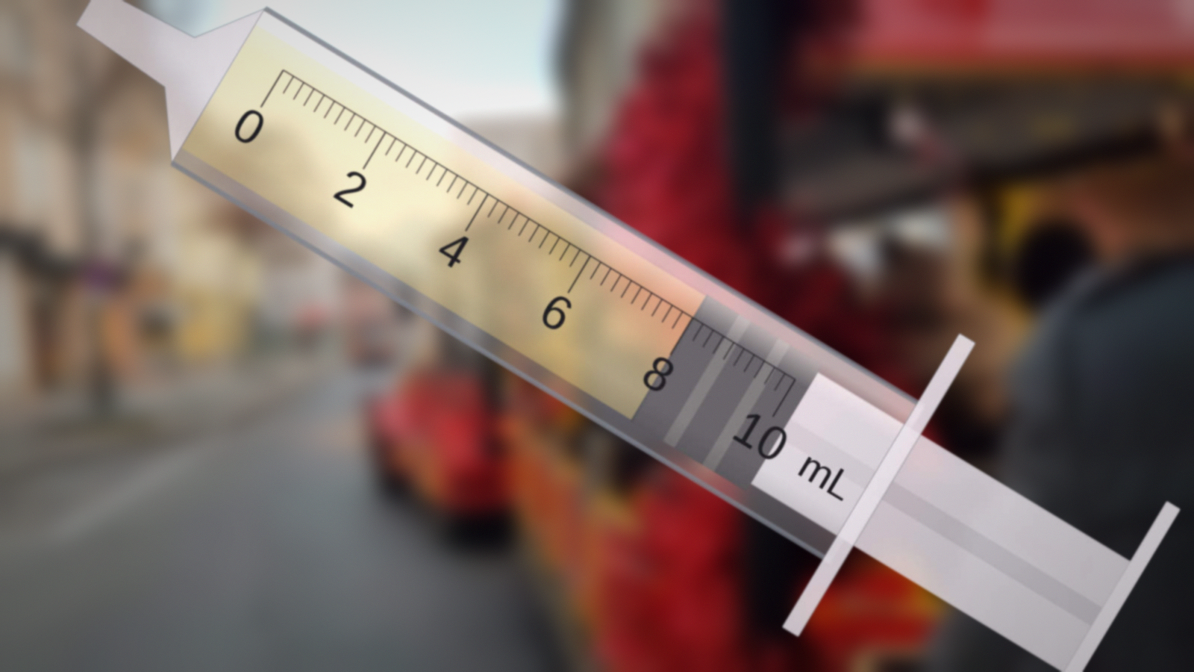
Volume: mL 8
